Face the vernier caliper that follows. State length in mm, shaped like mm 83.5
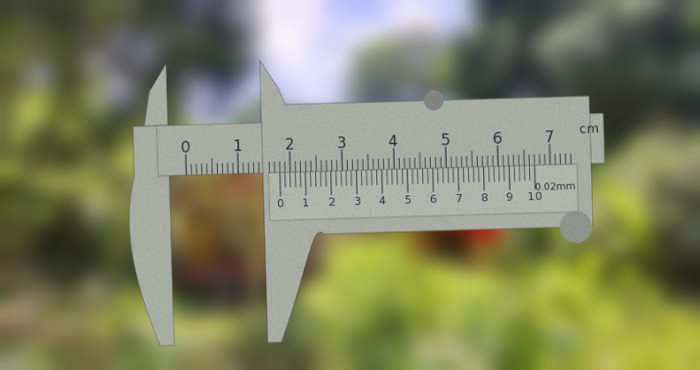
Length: mm 18.0
